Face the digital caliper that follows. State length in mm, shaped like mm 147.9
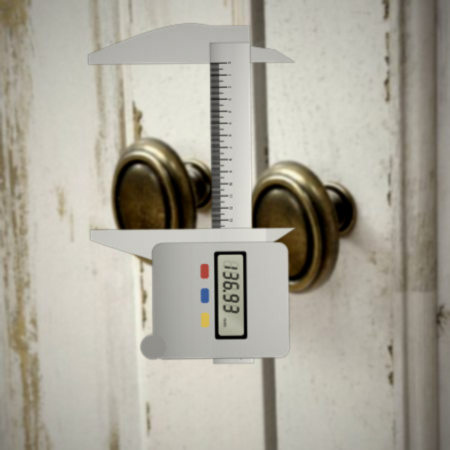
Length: mm 136.93
